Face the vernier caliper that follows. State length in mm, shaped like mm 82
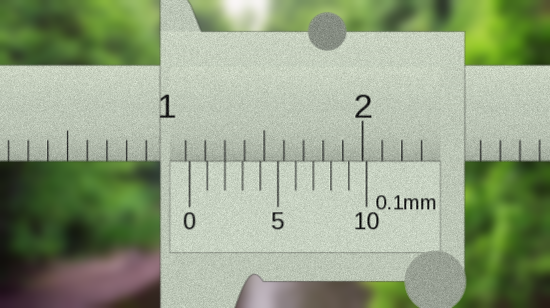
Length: mm 11.2
